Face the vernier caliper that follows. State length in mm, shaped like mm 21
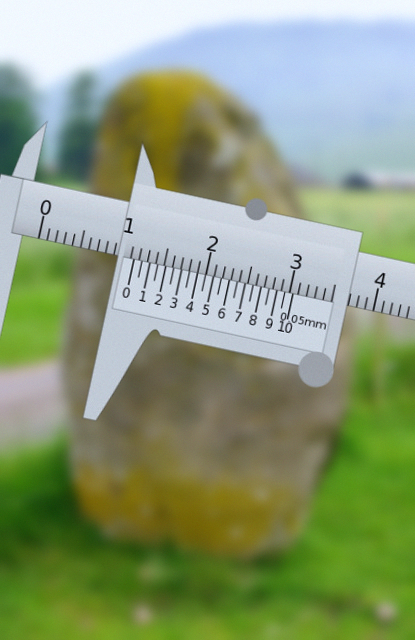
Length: mm 11.4
